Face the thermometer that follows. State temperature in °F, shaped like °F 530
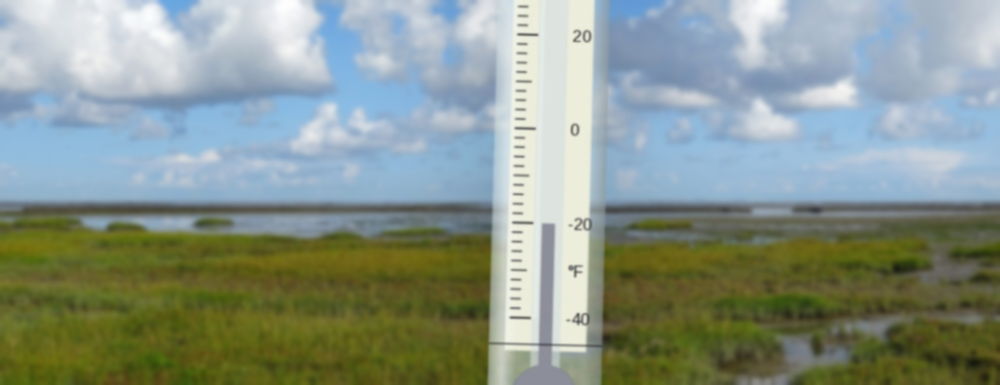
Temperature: °F -20
